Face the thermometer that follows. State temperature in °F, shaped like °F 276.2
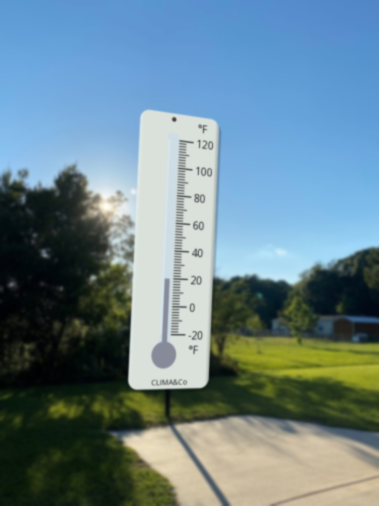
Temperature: °F 20
